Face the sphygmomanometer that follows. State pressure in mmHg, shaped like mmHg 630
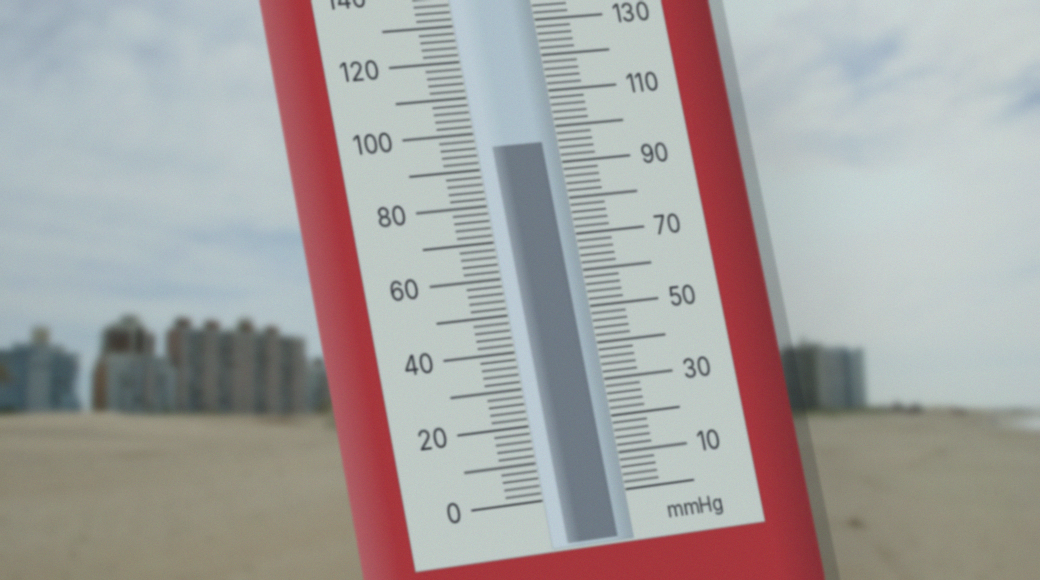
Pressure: mmHg 96
